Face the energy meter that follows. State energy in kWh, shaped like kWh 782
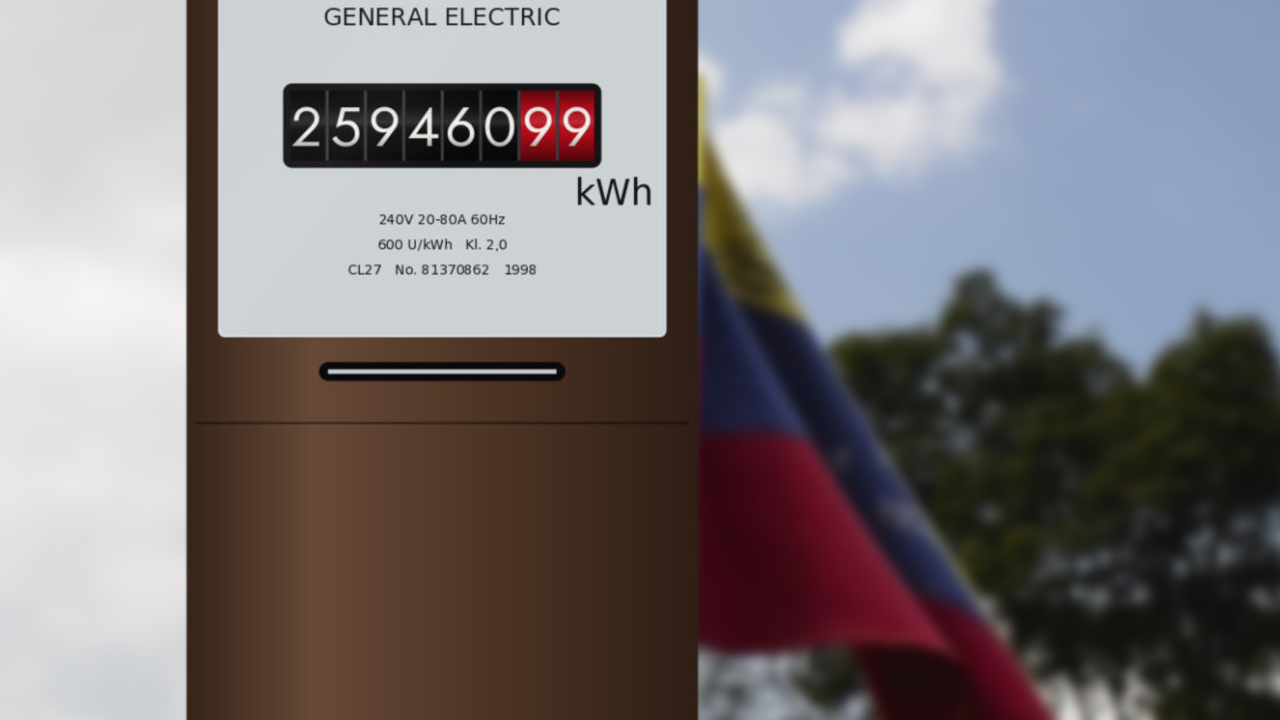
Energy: kWh 259460.99
